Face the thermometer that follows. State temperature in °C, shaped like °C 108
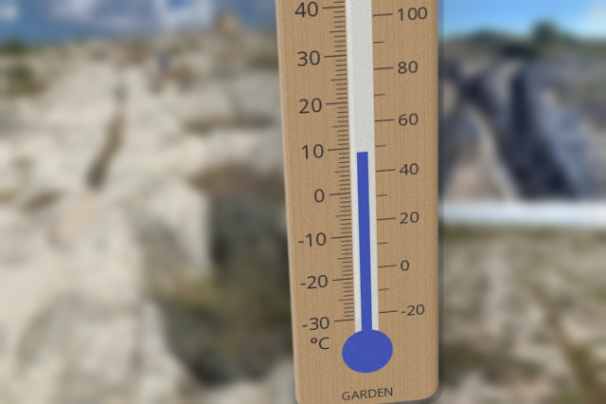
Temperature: °C 9
